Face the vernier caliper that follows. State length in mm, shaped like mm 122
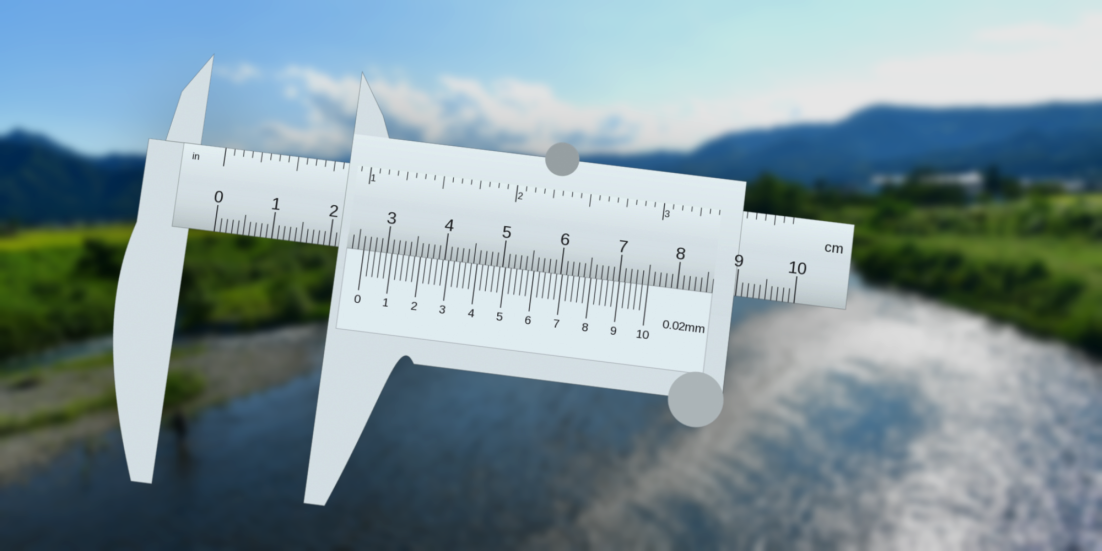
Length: mm 26.0
